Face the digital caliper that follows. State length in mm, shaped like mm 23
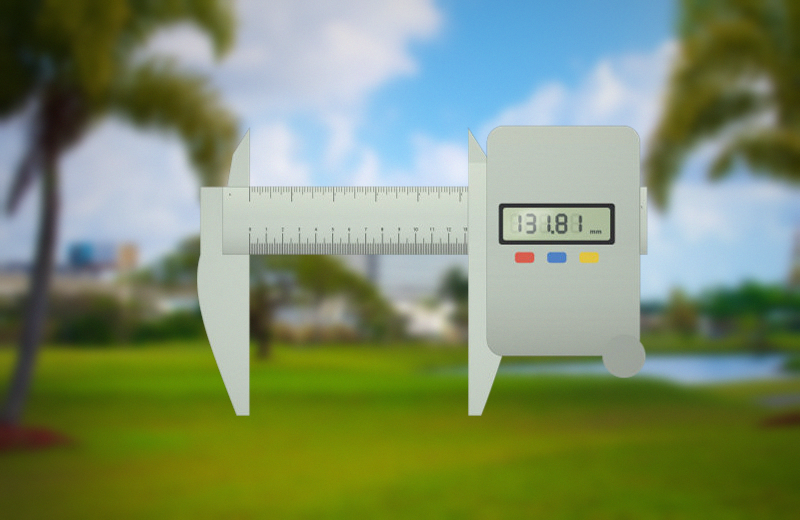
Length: mm 131.81
